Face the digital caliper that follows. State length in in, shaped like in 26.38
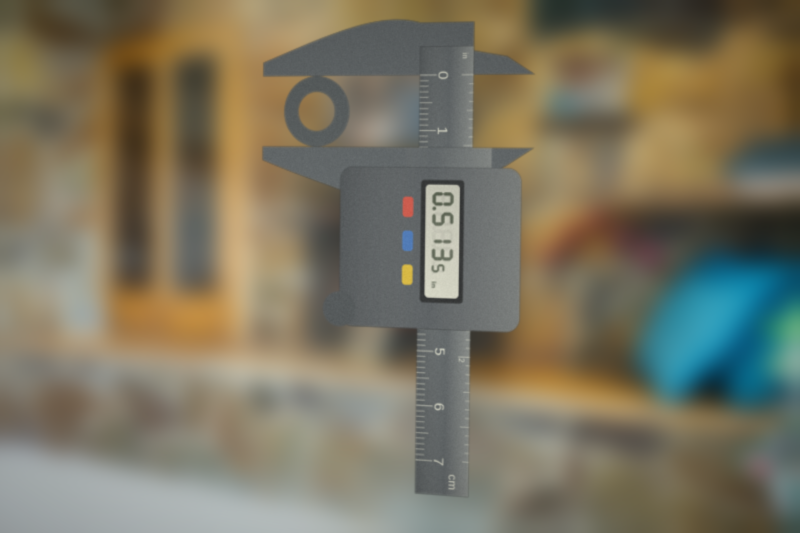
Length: in 0.5135
